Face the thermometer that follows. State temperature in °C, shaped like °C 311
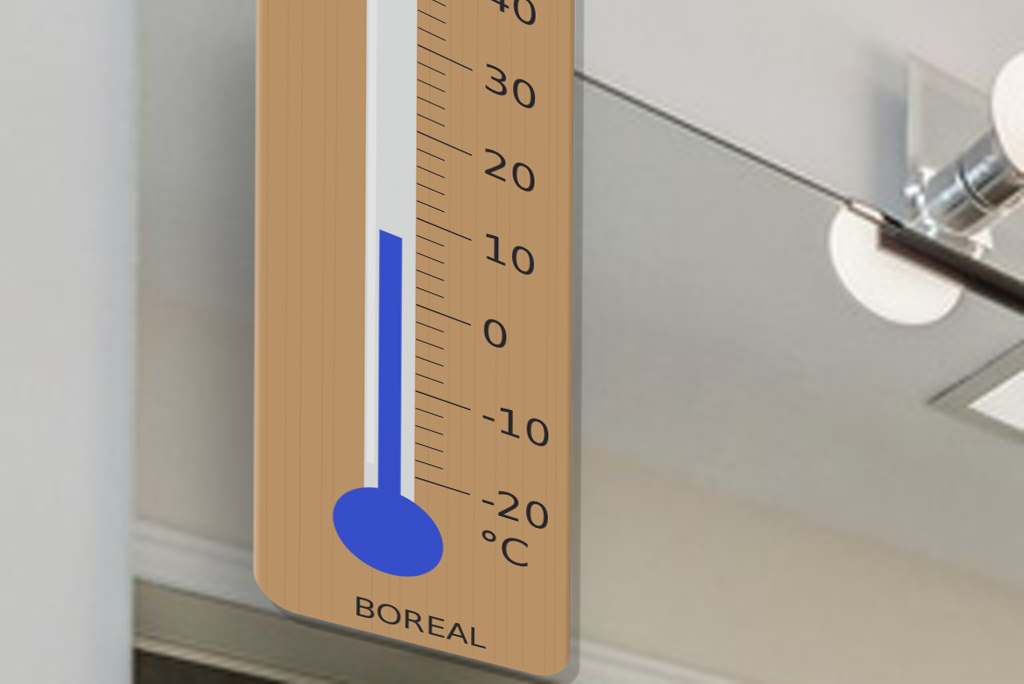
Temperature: °C 7
